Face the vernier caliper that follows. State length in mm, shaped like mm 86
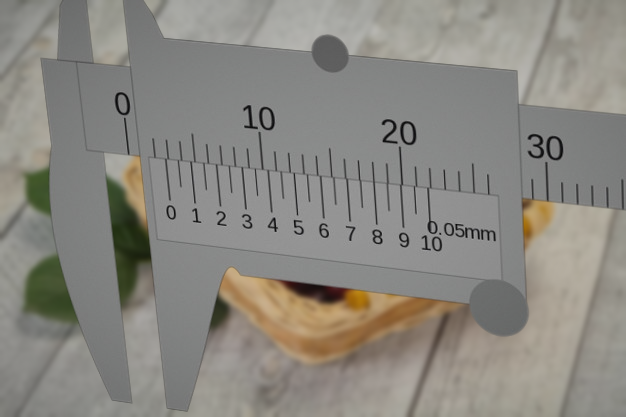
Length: mm 2.8
